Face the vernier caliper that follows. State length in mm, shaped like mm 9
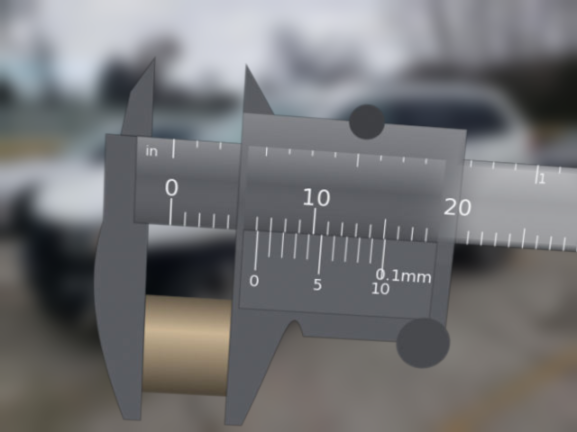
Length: mm 6.1
